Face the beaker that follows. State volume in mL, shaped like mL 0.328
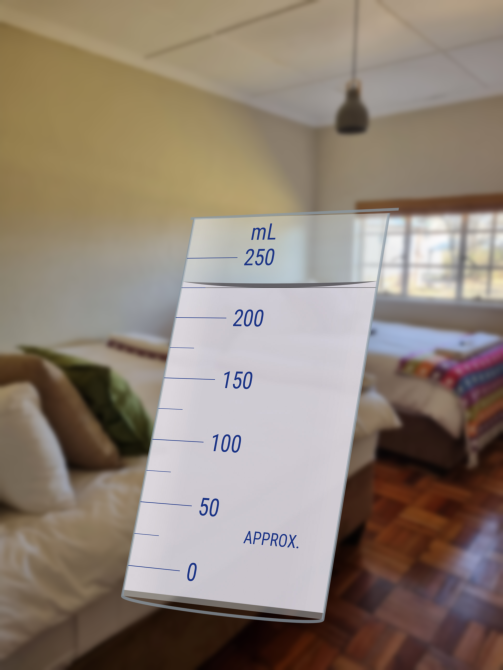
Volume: mL 225
